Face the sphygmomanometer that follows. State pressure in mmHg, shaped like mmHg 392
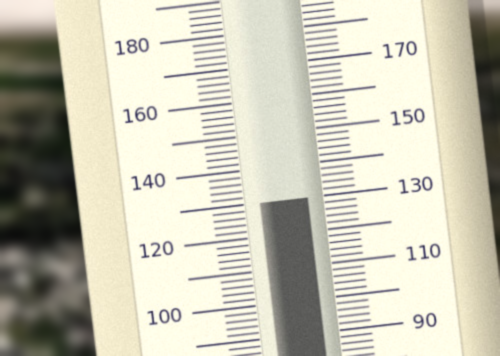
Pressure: mmHg 130
